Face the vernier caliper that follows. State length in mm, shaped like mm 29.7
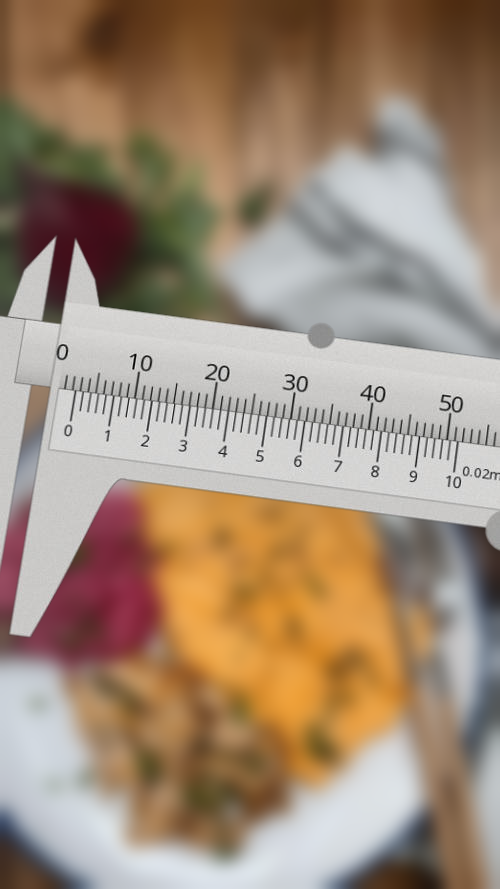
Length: mm 2.4
